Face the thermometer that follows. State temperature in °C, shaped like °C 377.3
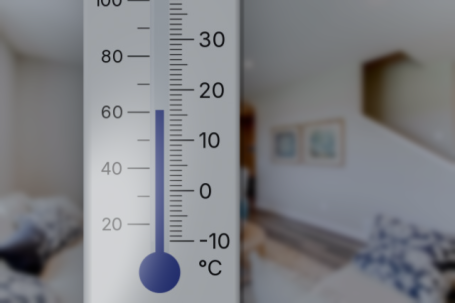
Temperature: °C 16
